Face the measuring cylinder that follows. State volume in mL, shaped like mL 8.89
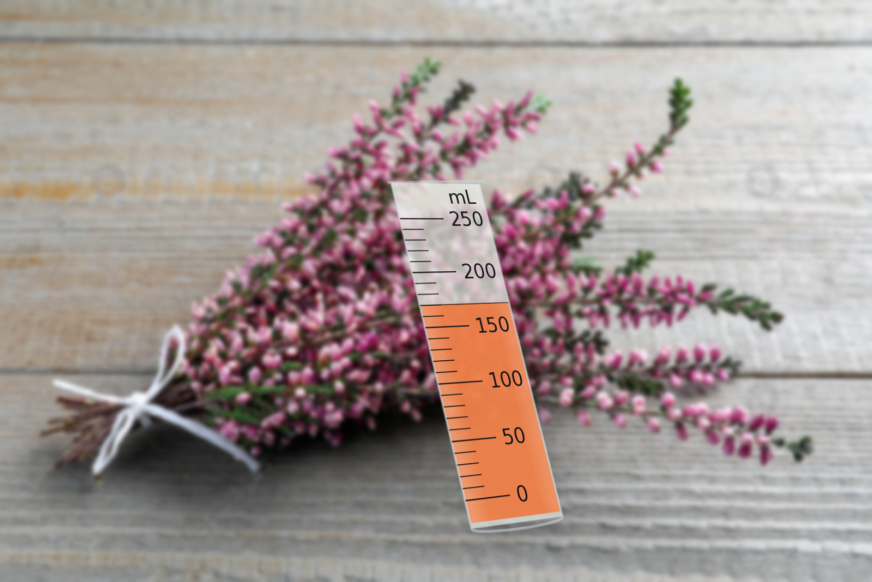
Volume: mL 170
